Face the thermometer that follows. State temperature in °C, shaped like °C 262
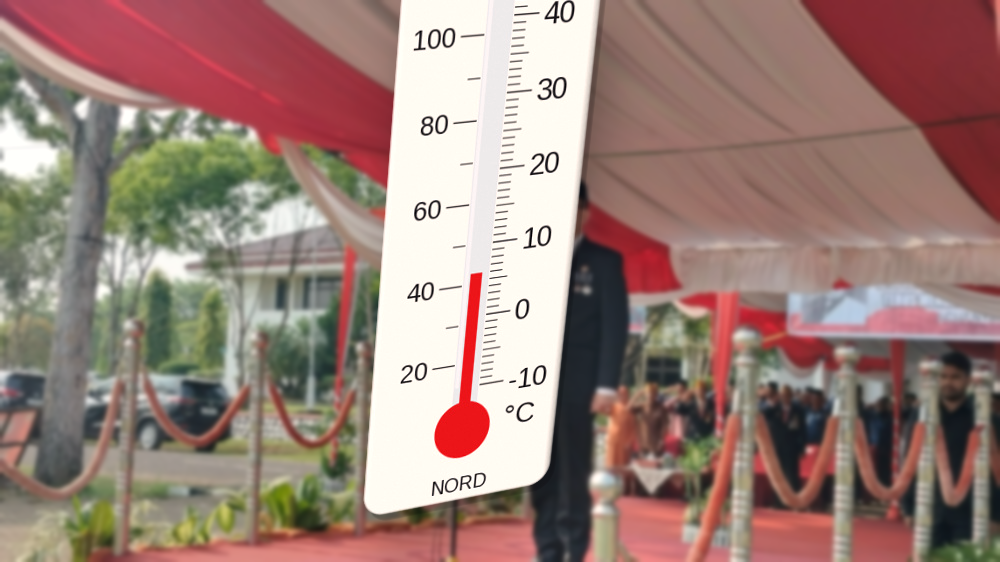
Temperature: °C 6
